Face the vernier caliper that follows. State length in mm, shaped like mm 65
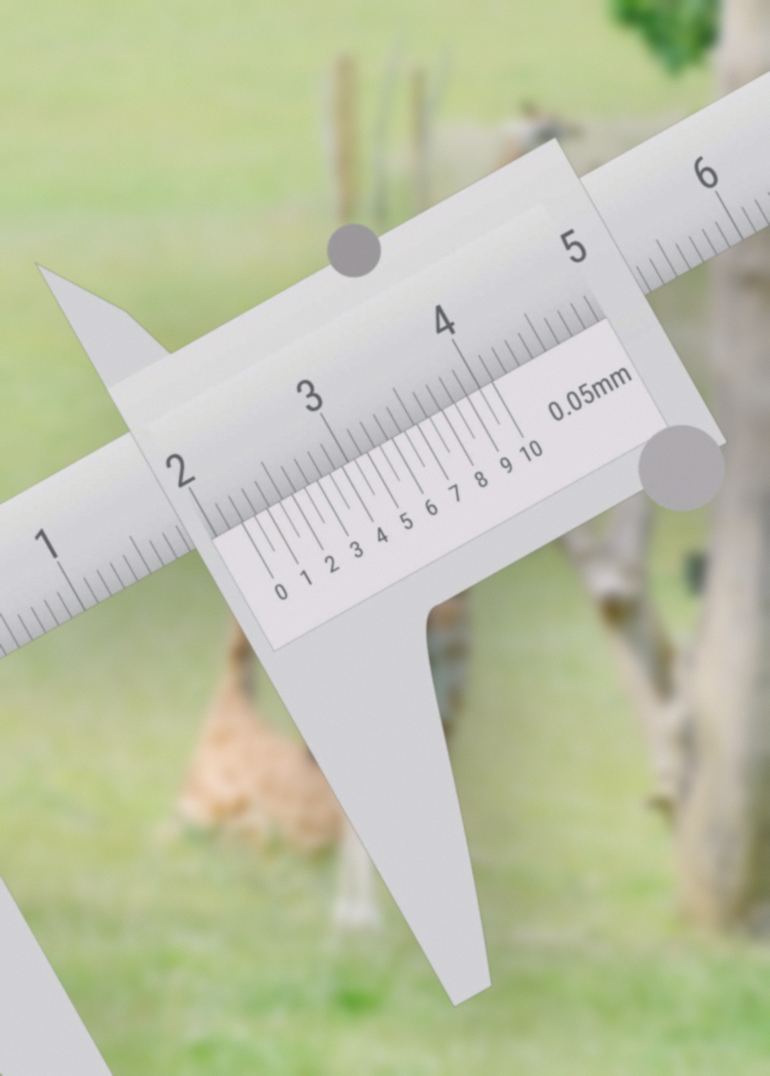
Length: mm 21.9
